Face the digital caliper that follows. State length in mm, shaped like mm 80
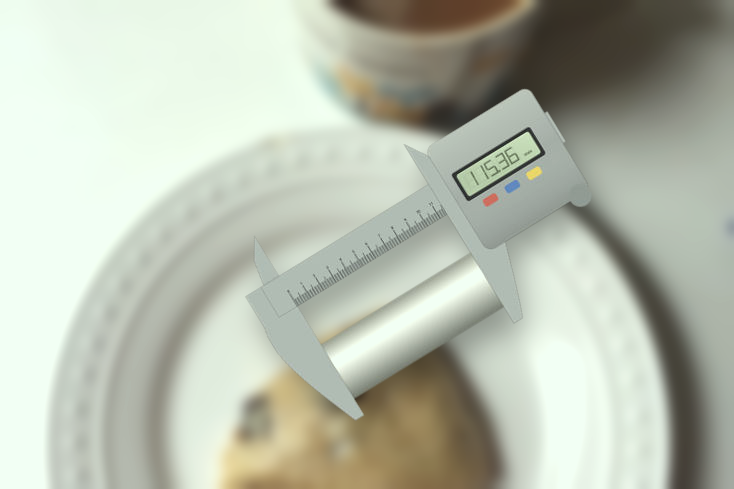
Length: mm 115.36
